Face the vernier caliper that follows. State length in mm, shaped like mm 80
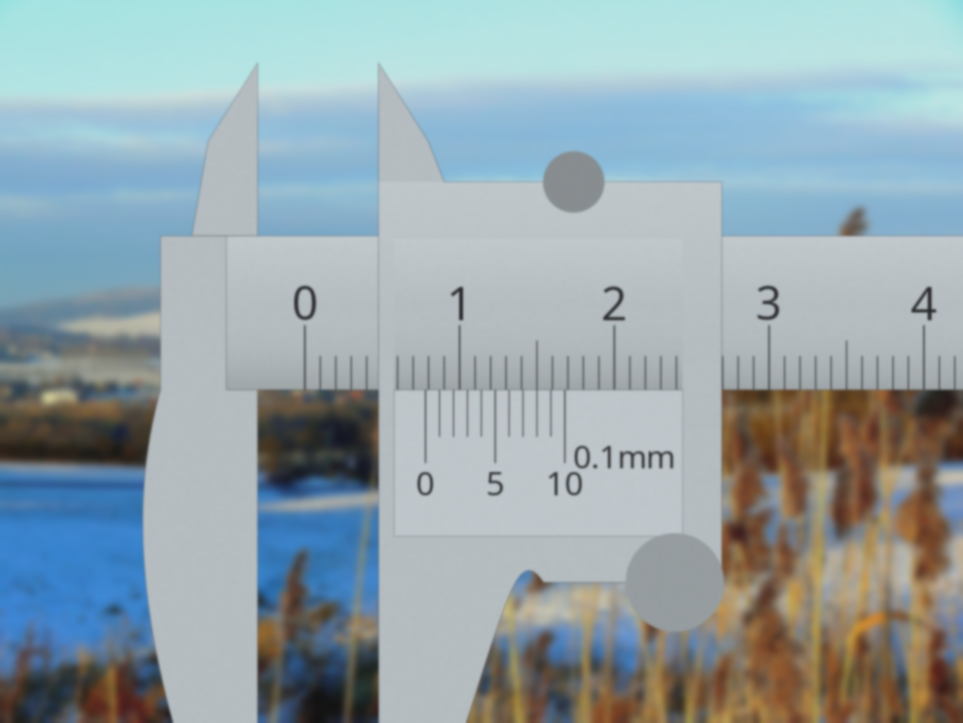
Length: mm 7.8
